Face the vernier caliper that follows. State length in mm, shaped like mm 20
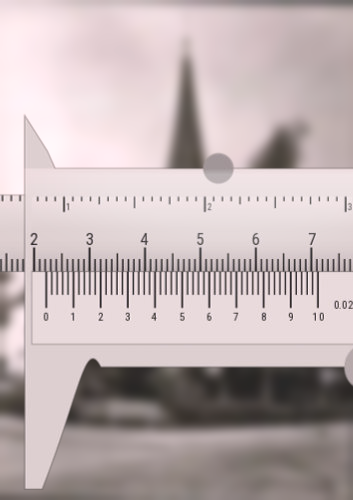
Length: mm 22.2
